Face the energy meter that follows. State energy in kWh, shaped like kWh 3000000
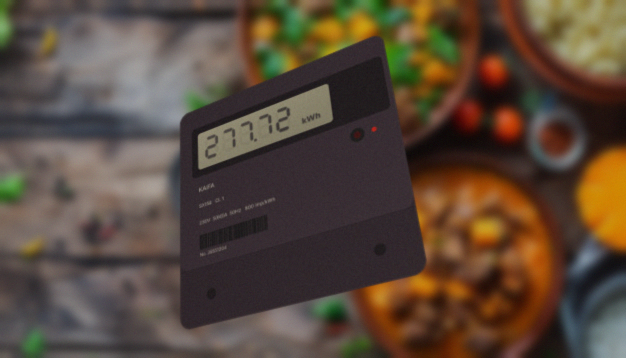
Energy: kWh 277.72
